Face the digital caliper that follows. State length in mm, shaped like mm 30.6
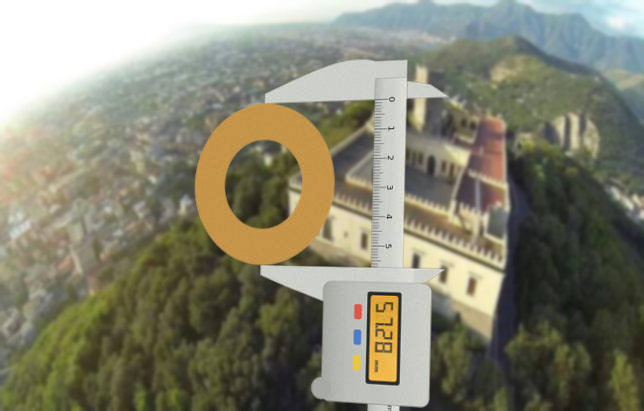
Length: mm 57.28
